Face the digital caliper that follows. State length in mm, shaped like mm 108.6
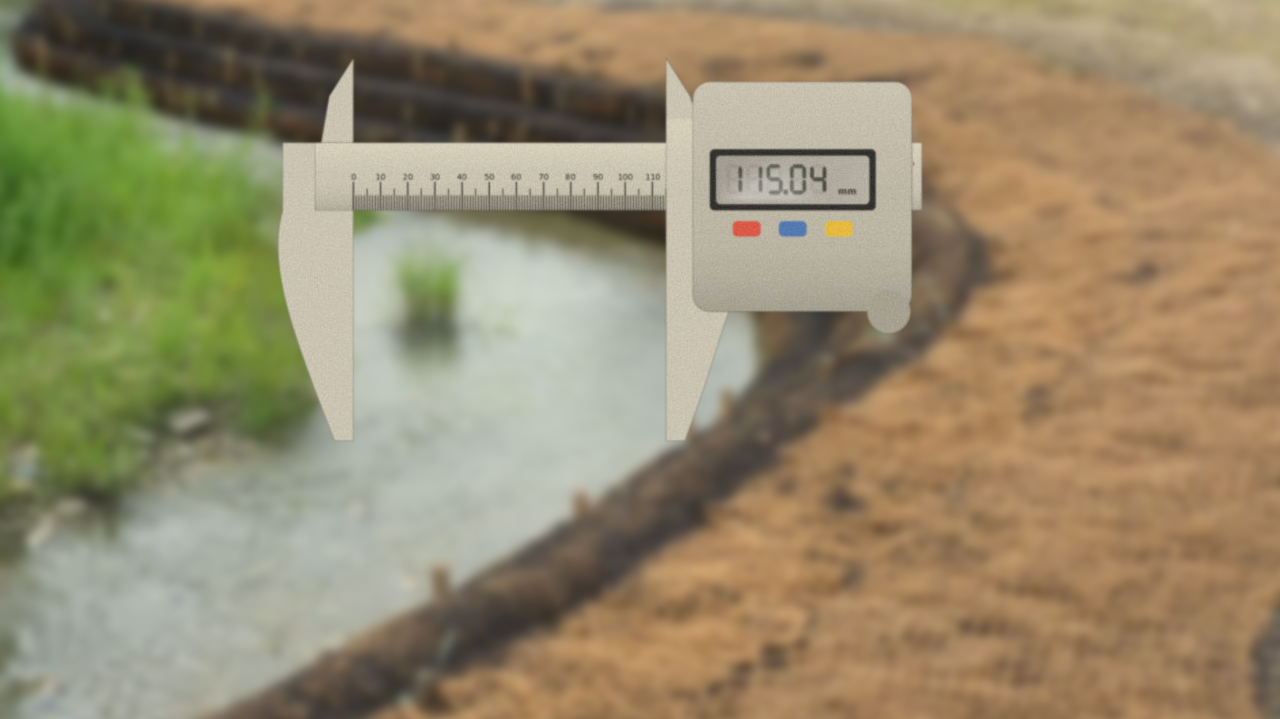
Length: mm 115.04
